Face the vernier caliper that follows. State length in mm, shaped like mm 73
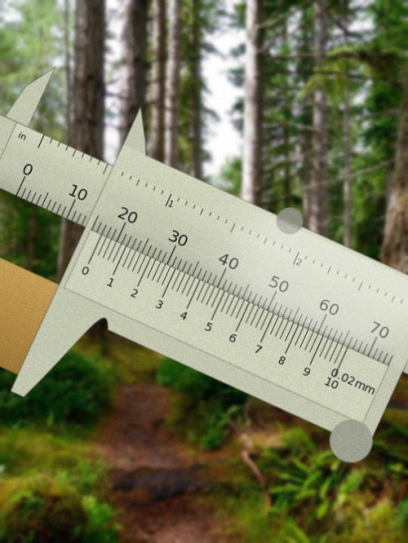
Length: mm 17.0
